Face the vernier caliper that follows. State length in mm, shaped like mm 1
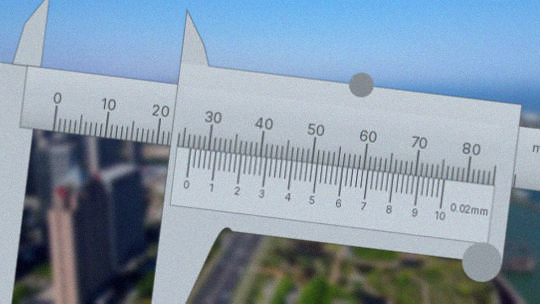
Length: mm 26.5
